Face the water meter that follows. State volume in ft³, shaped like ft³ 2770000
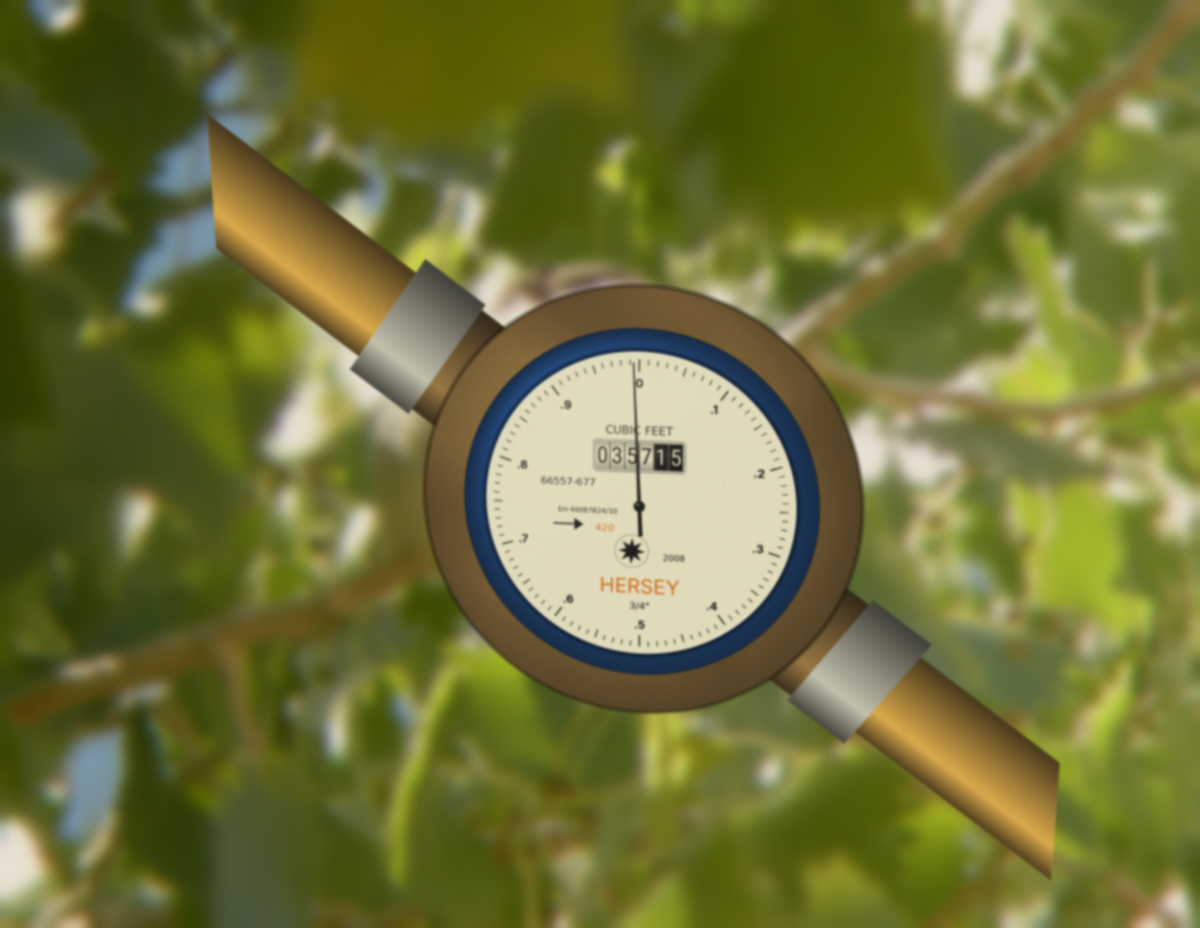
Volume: ft³ 35714.99
